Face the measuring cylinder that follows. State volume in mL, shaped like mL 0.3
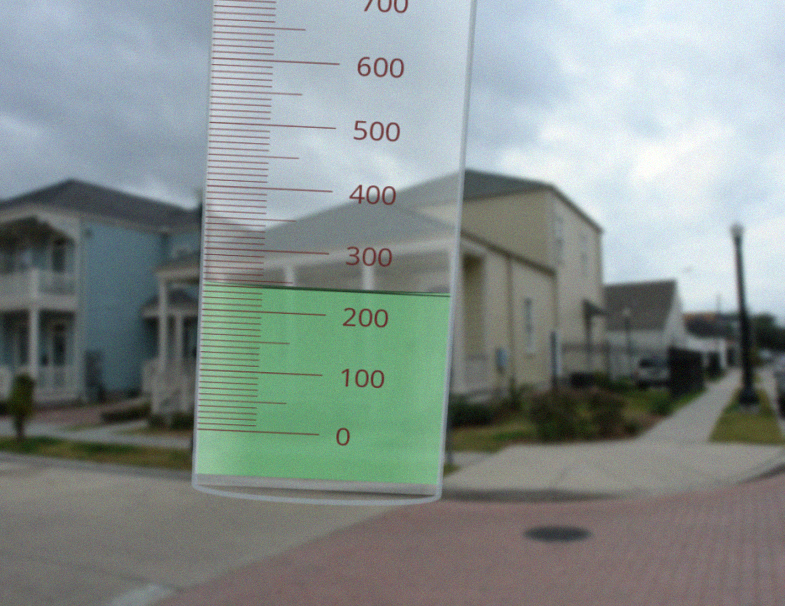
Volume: mL 240
